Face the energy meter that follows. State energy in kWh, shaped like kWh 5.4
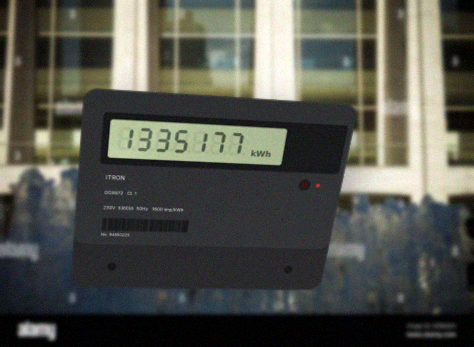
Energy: kWh 1335177
